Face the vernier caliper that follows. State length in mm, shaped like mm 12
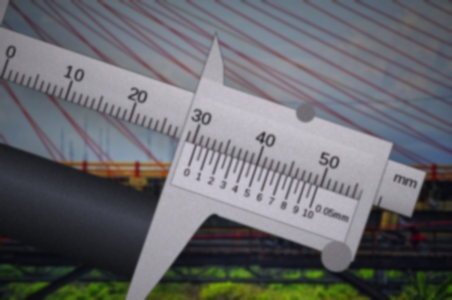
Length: mm 30.5
